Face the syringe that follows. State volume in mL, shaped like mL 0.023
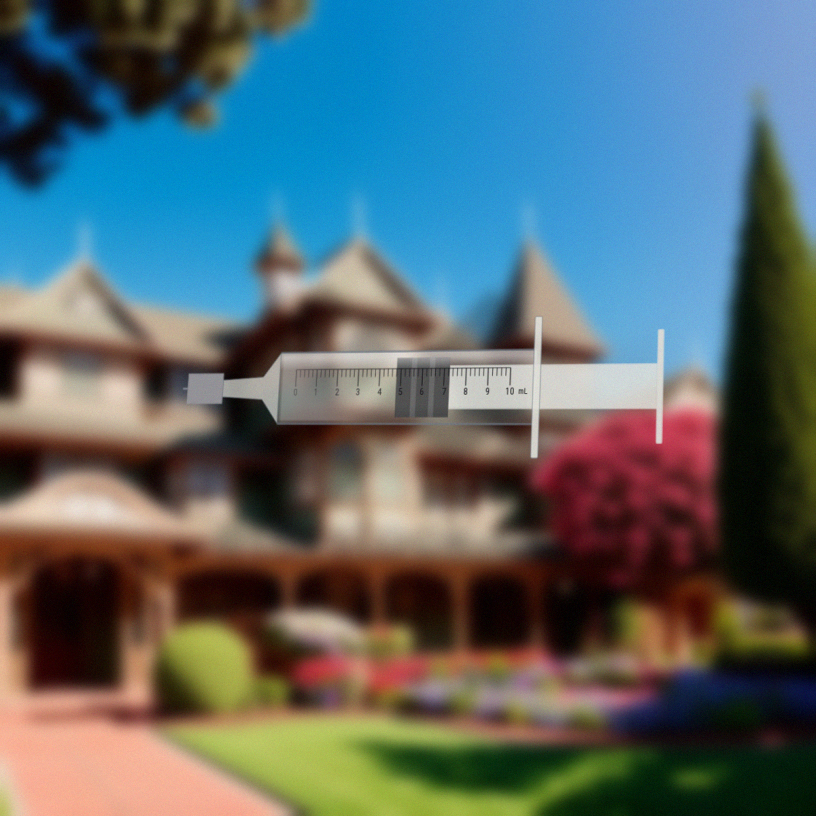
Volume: mL 4.8
